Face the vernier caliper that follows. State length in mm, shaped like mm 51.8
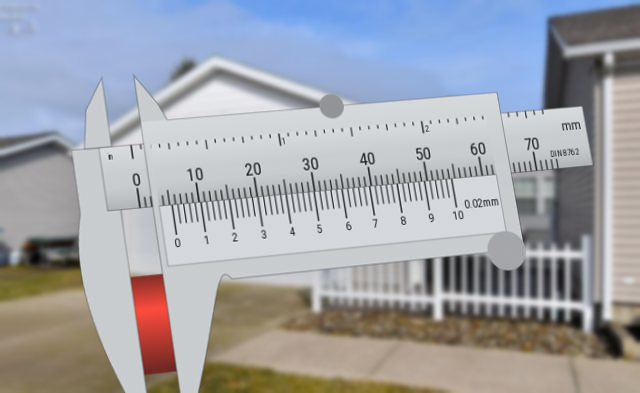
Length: mm 5.4
